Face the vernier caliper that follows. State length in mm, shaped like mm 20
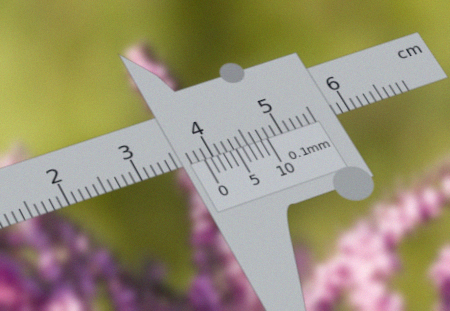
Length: mm 38.8
